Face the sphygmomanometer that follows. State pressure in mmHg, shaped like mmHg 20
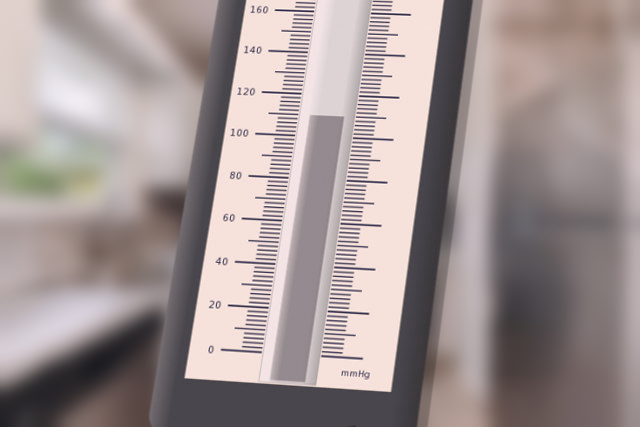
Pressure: mmHg 110
